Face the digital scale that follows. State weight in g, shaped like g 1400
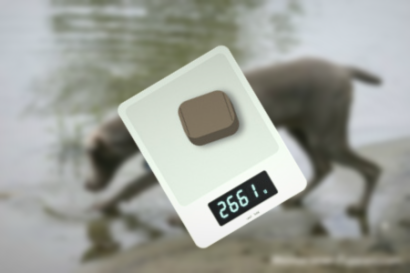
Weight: g 2661
